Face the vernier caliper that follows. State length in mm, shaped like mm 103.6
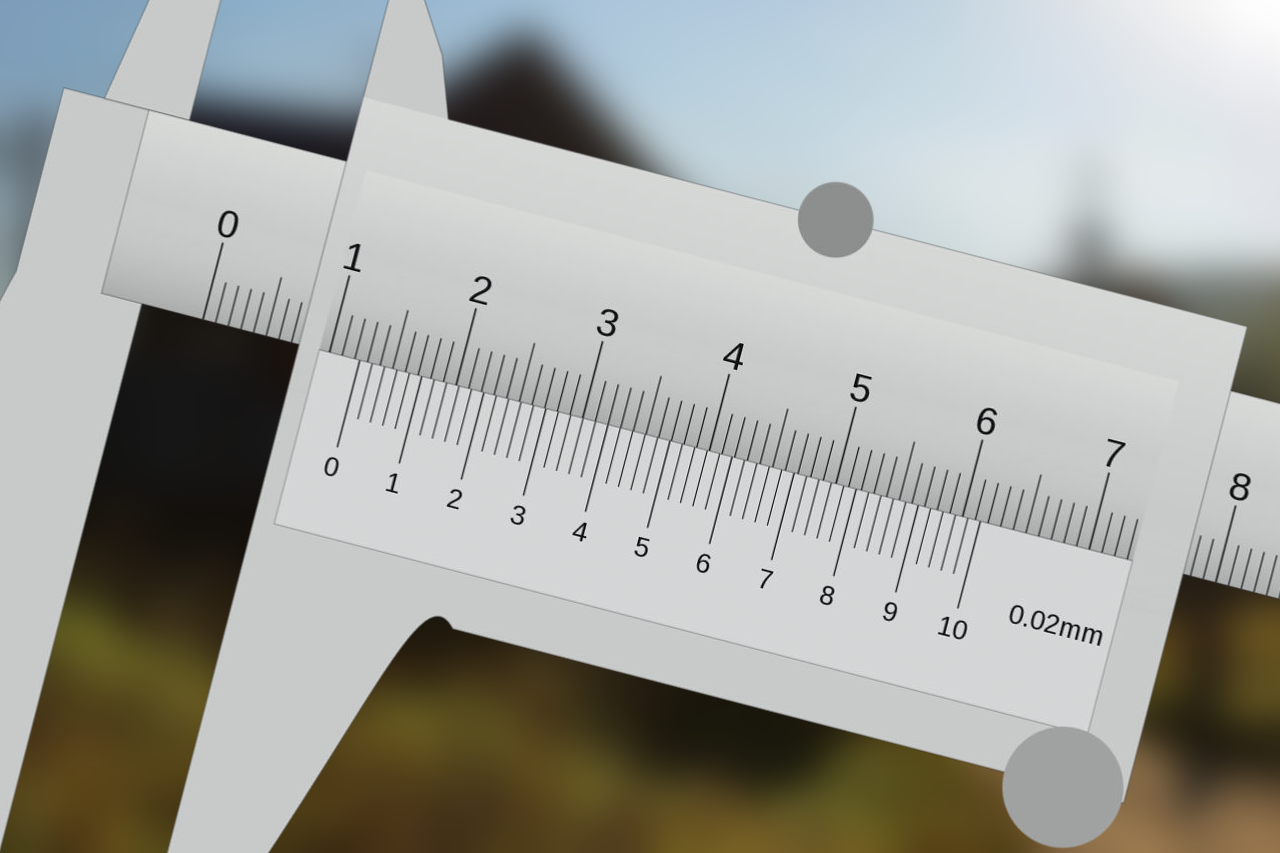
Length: mm 12.4
